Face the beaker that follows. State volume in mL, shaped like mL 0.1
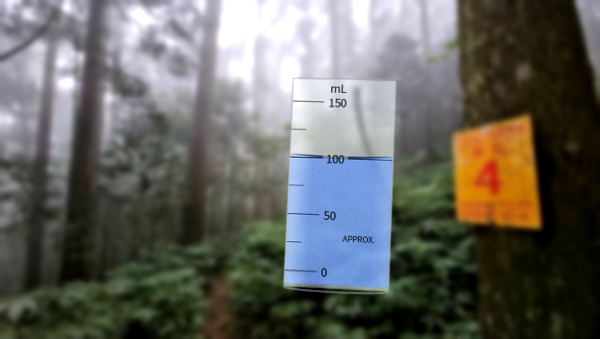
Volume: mL 100
